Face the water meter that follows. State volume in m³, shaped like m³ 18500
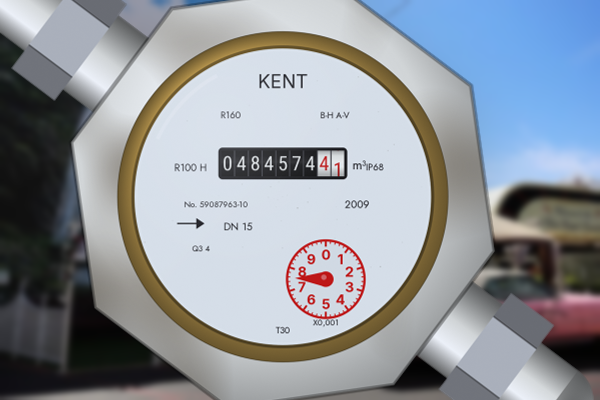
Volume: m³ 484574.407
